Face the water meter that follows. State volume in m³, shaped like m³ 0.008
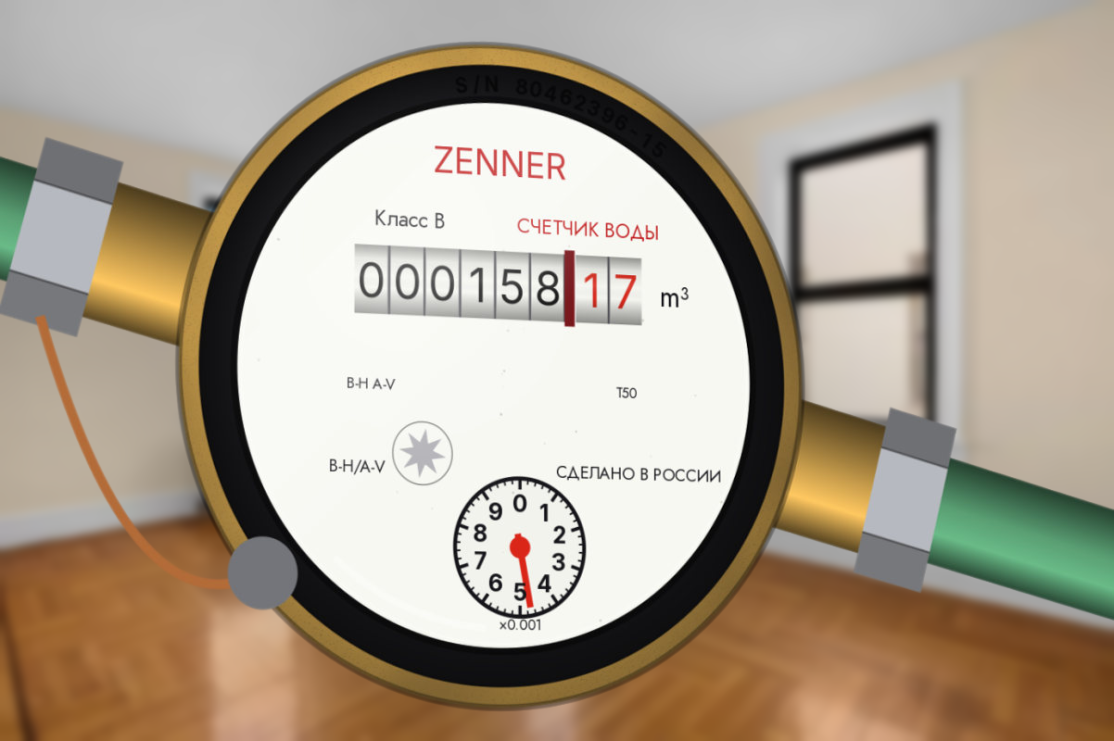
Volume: m³ 158.174
